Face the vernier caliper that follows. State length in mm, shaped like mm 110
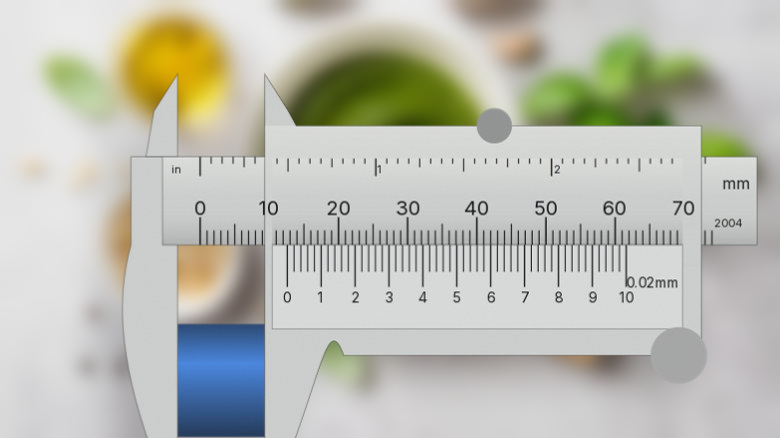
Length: mm 12.6
